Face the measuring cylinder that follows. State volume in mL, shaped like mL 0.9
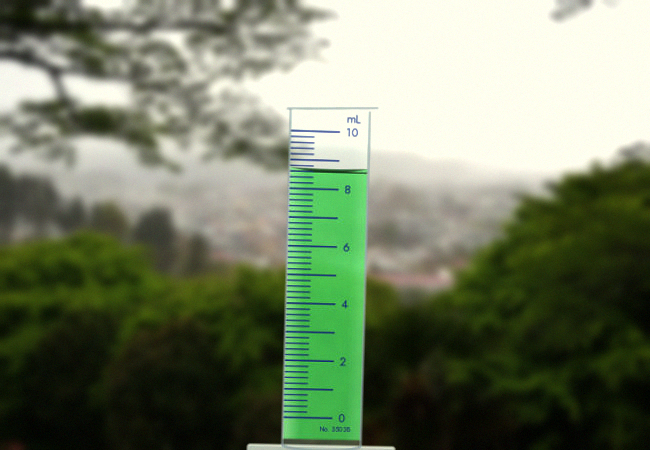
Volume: mL 8.6
